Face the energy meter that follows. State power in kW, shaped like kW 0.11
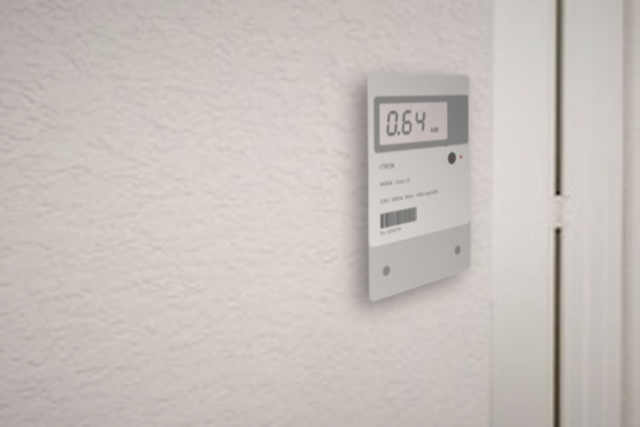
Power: kW 0.64
